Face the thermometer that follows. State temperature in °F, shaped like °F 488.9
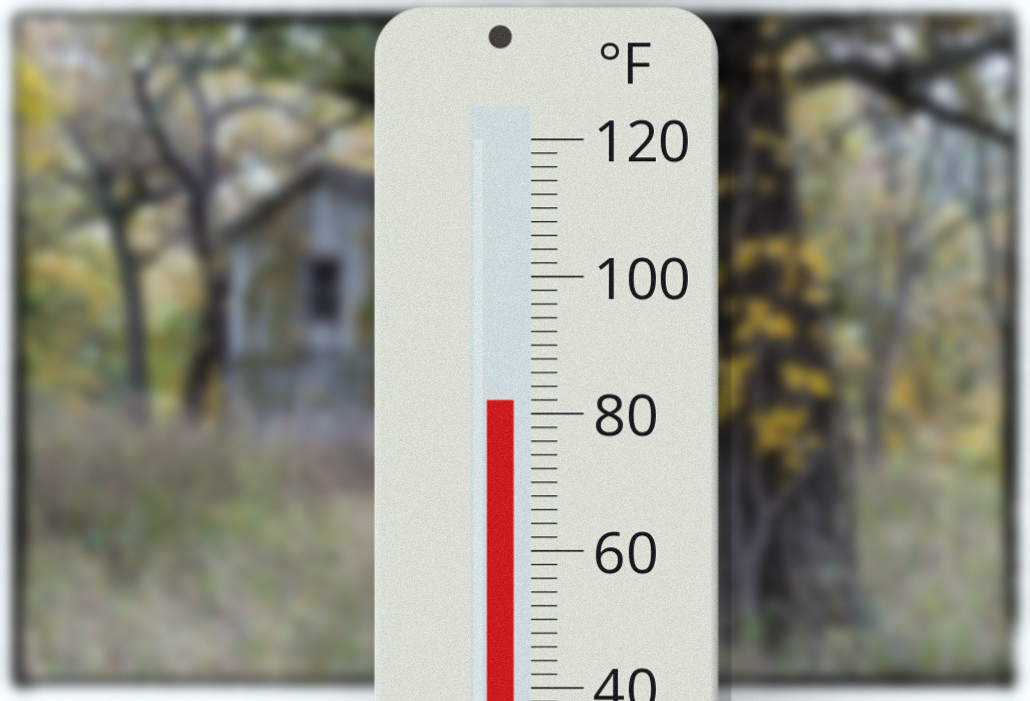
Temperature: °F 82
